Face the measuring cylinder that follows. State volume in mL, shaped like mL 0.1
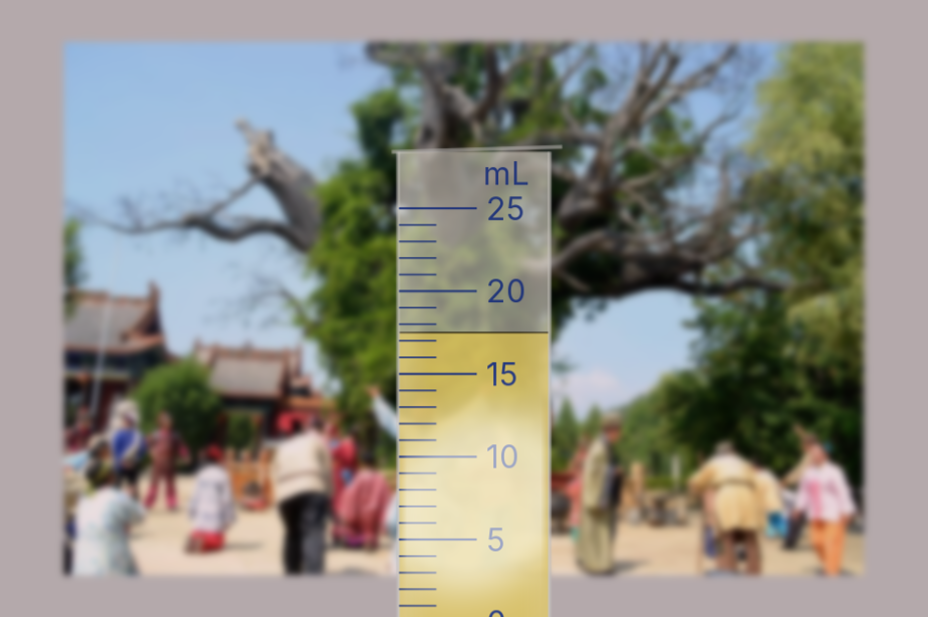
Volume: mL 17.5
